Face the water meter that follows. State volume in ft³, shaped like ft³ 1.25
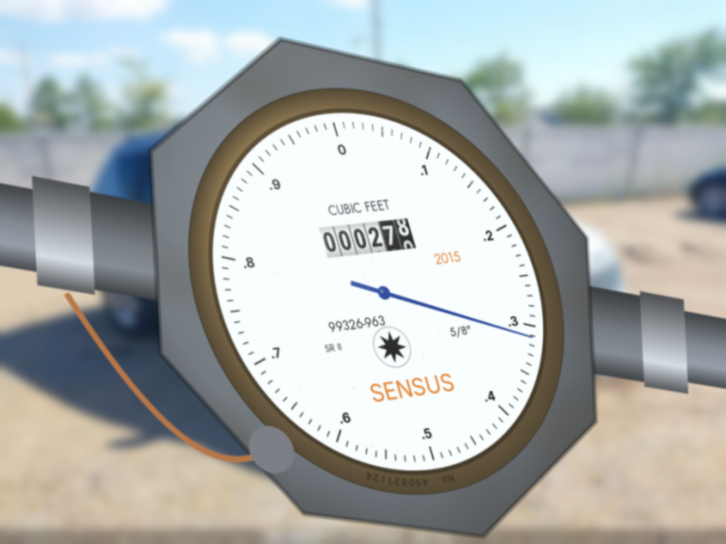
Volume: ft³ 278.31
